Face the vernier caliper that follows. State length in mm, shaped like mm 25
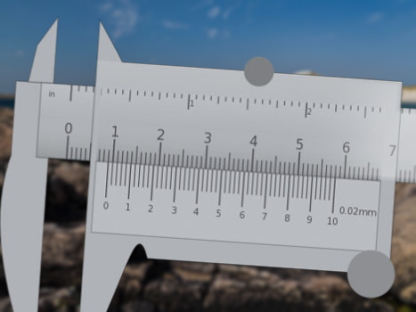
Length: mm 9.0
